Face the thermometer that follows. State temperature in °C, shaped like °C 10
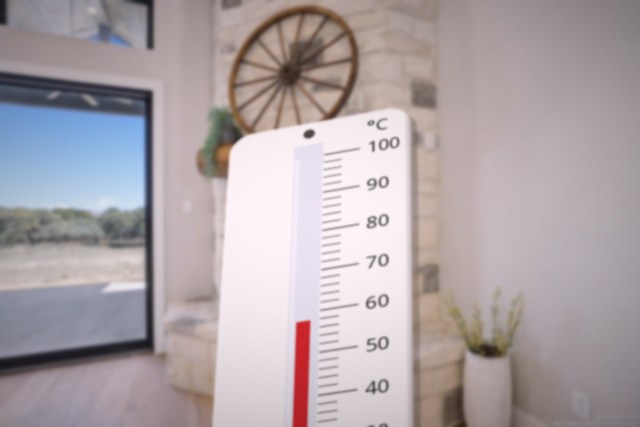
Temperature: °C 58
